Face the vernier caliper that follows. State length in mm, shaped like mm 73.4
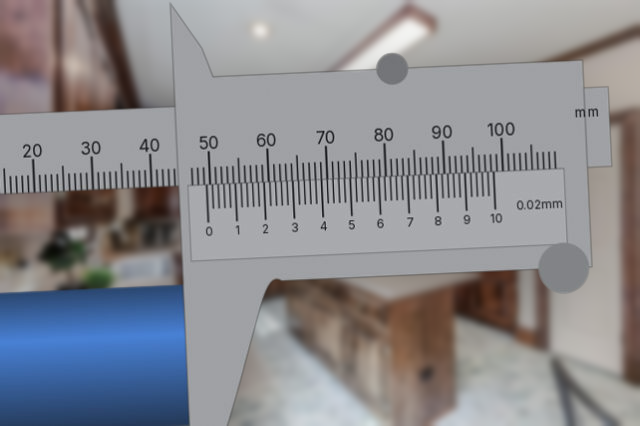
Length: mm 49.4
